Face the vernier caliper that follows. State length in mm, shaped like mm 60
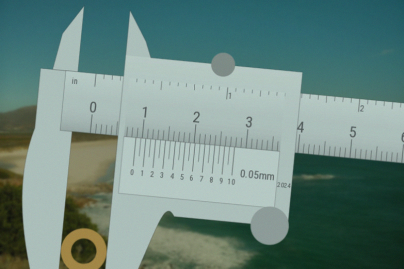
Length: mm 8.8
